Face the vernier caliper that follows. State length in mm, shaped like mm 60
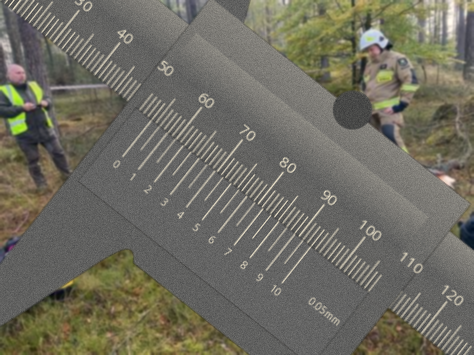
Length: mm 54.0
